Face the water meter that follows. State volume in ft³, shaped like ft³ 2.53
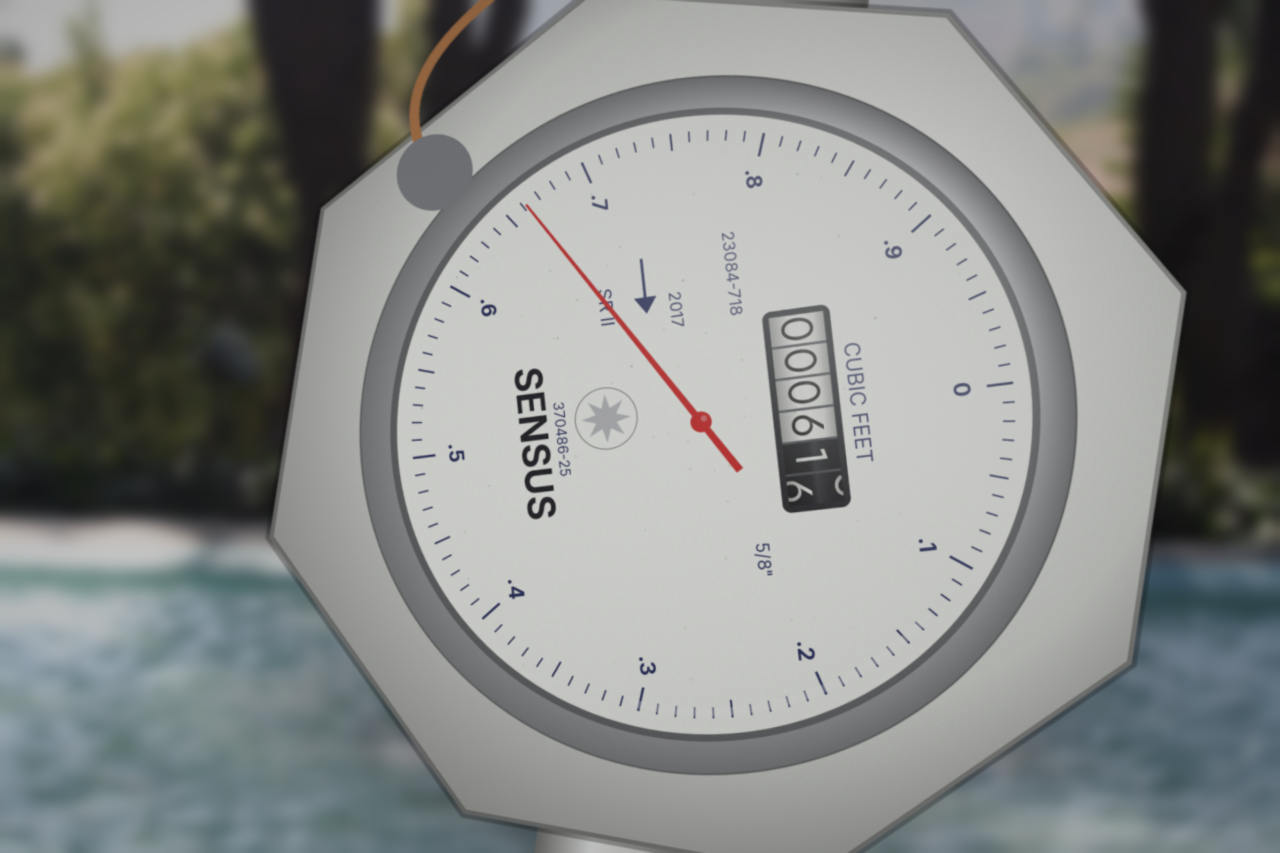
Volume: ft³ 615.66
